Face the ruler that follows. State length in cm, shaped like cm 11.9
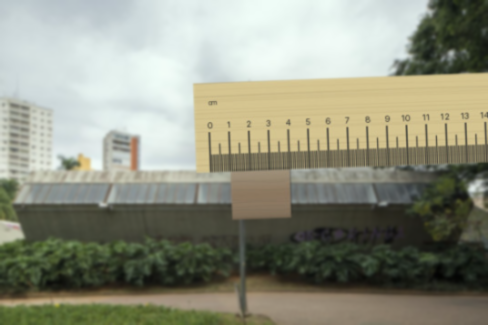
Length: cm 3
